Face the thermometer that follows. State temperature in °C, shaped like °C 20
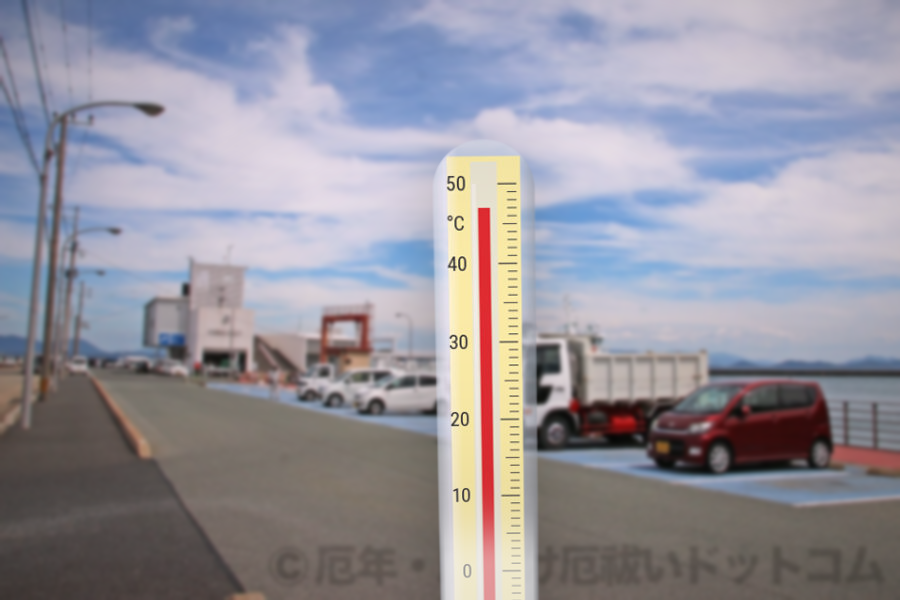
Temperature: °C 47
